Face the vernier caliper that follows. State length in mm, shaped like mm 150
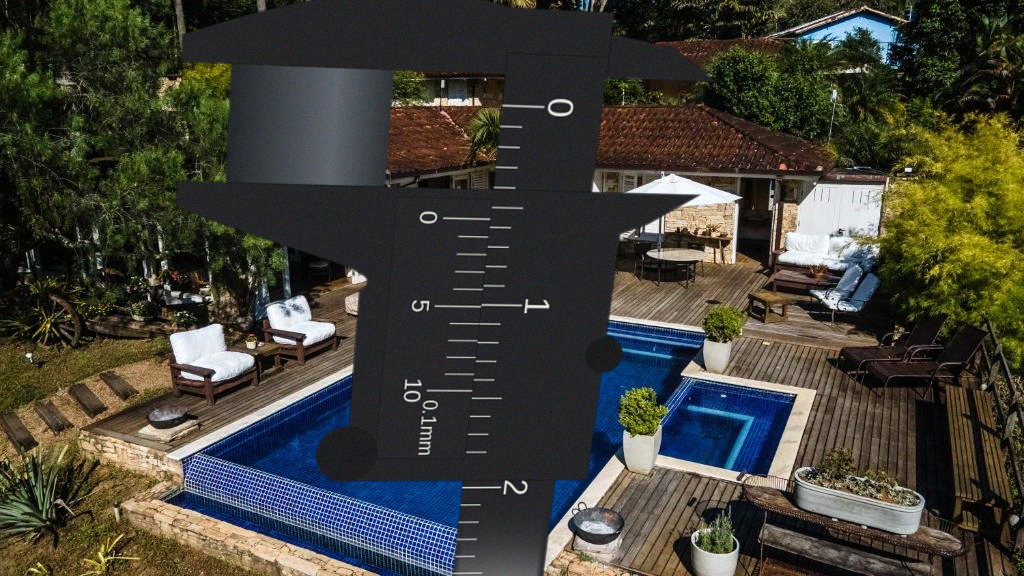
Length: mm 5.6
